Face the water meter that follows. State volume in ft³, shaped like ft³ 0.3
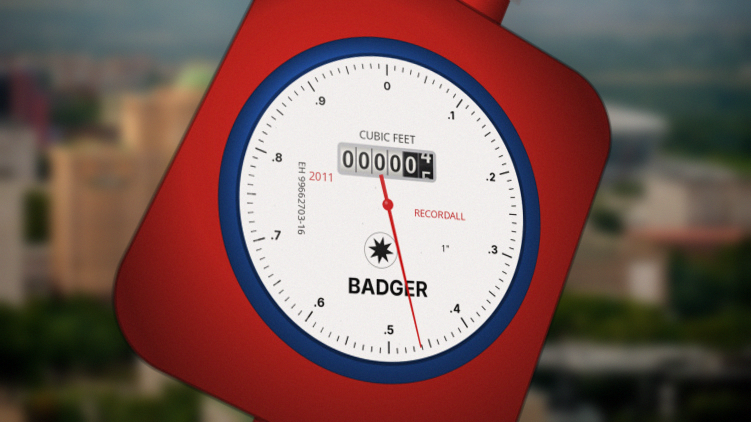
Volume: ft³ 4.46
